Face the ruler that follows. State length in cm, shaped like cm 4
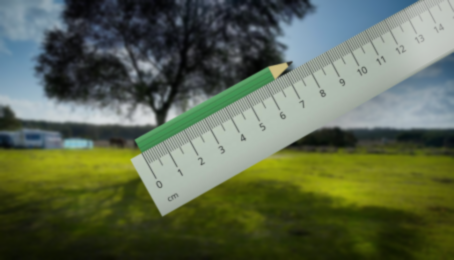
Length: cm 7.5
